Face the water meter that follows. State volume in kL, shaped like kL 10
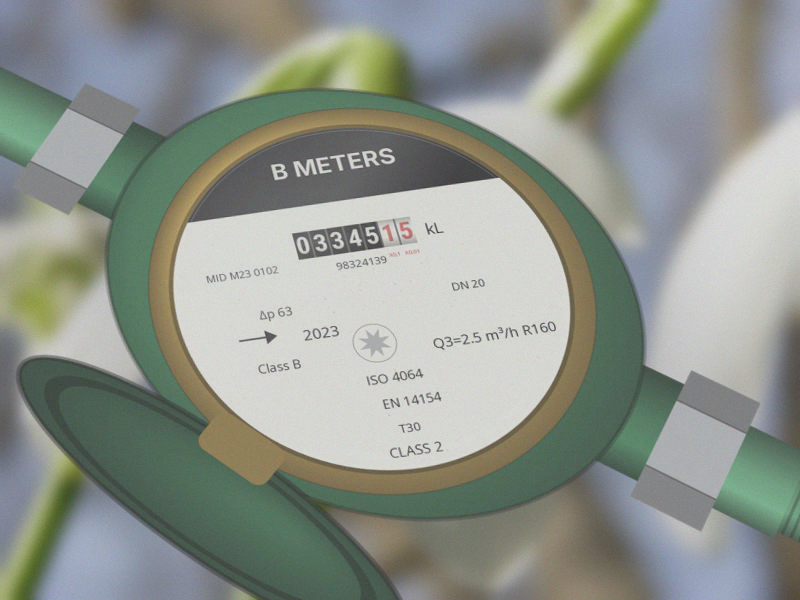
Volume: kL 3345.15
